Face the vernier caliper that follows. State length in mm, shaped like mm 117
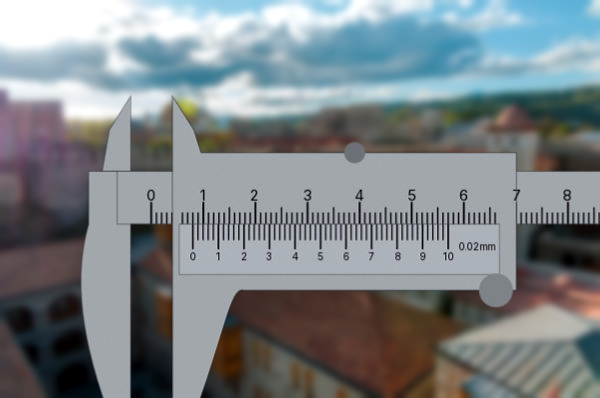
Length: mm 8.0
